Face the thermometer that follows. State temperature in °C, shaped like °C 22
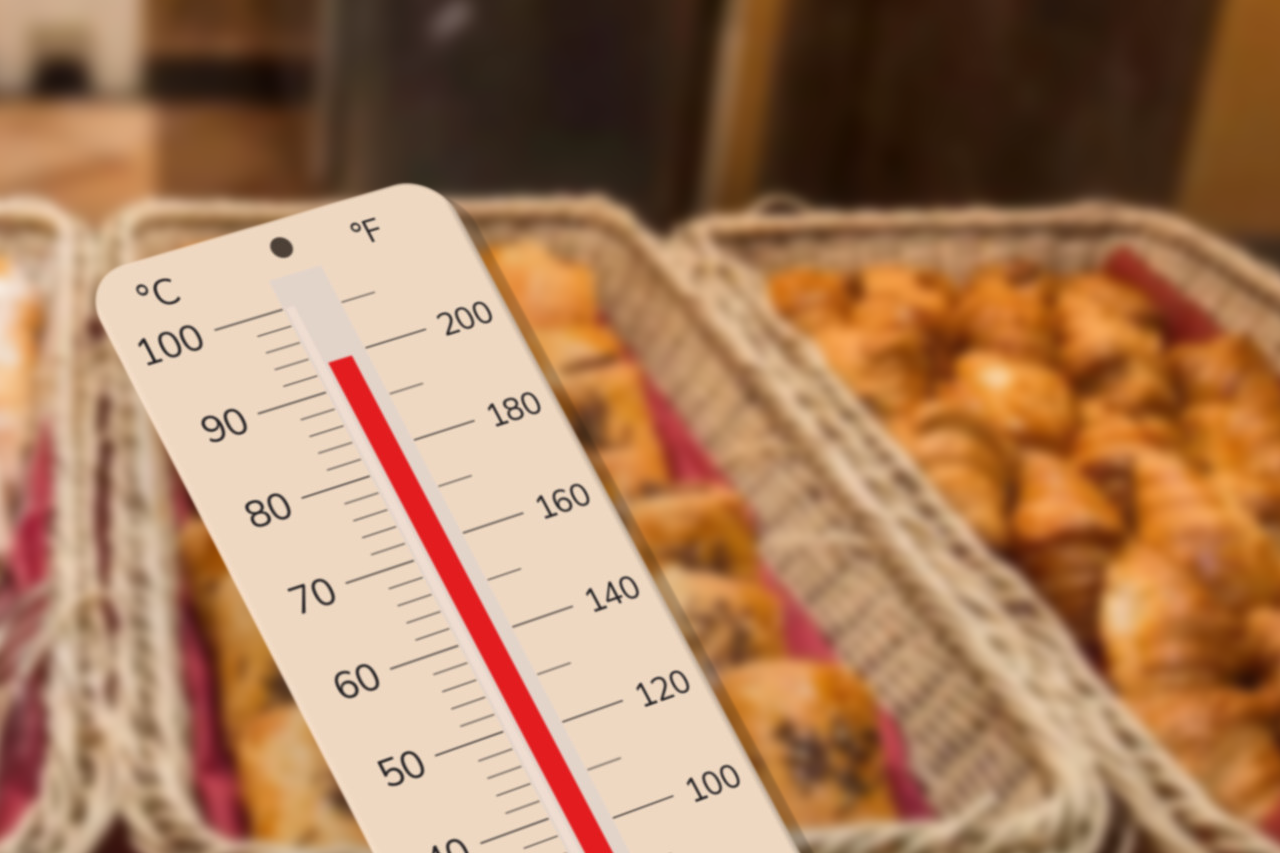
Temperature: °C 93
